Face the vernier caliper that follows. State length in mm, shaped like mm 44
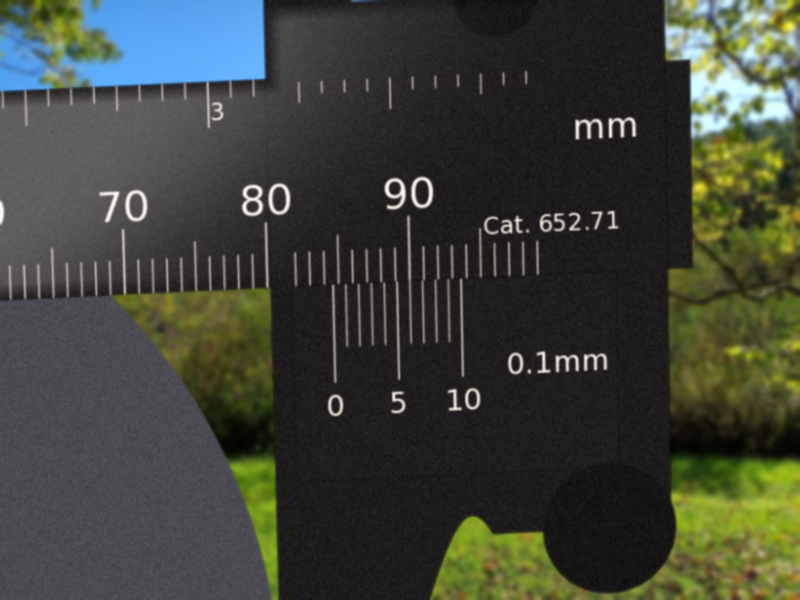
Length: mm 84.6
